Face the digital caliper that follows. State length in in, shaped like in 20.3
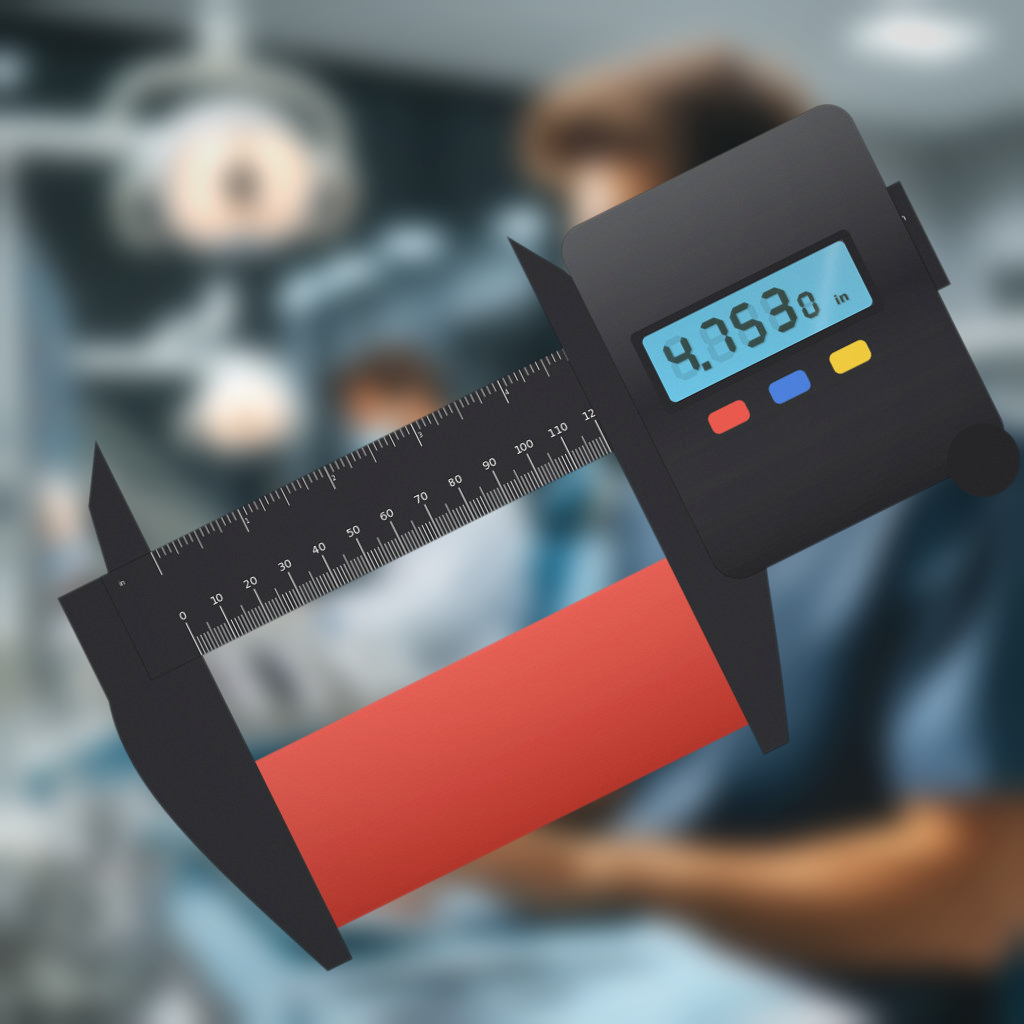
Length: in 4.7530
